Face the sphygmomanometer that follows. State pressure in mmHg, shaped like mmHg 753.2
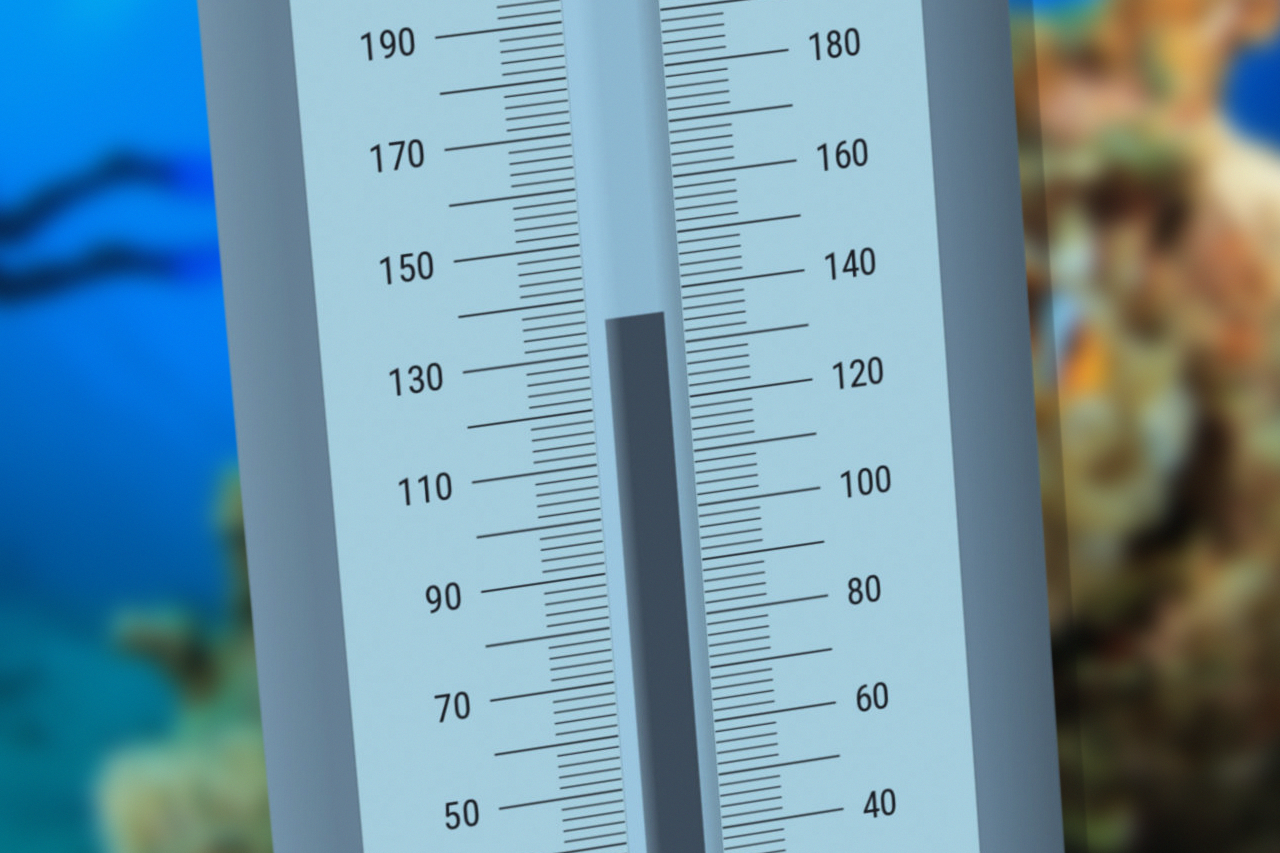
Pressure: mmHg 136
